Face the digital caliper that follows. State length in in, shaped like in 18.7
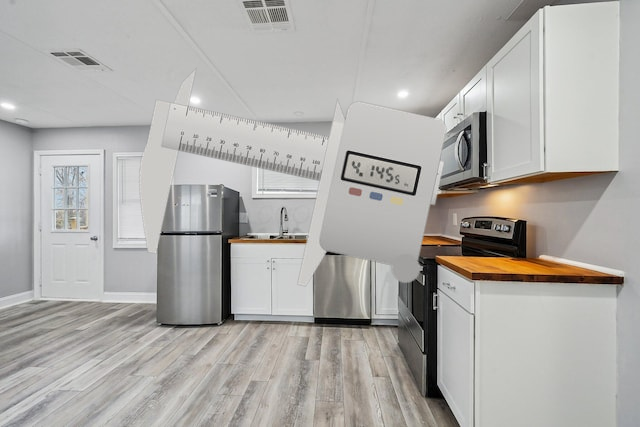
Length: in 4.1455
